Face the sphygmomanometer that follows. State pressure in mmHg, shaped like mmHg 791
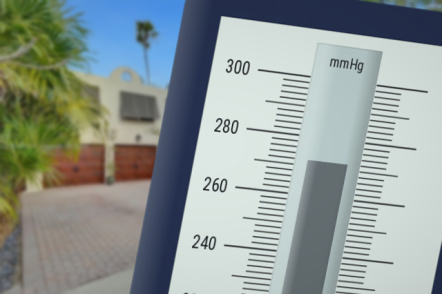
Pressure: mmHg 272
